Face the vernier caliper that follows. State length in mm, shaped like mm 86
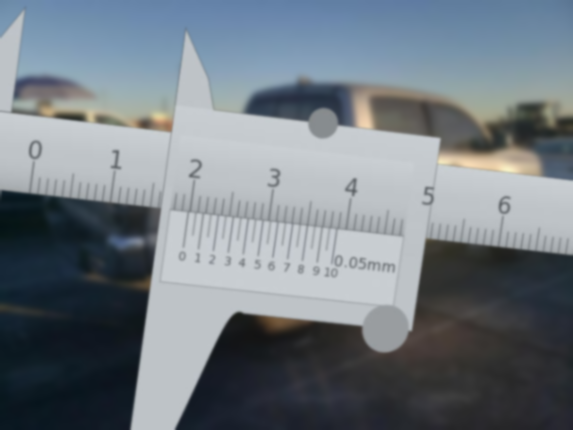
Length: mm 19.8
